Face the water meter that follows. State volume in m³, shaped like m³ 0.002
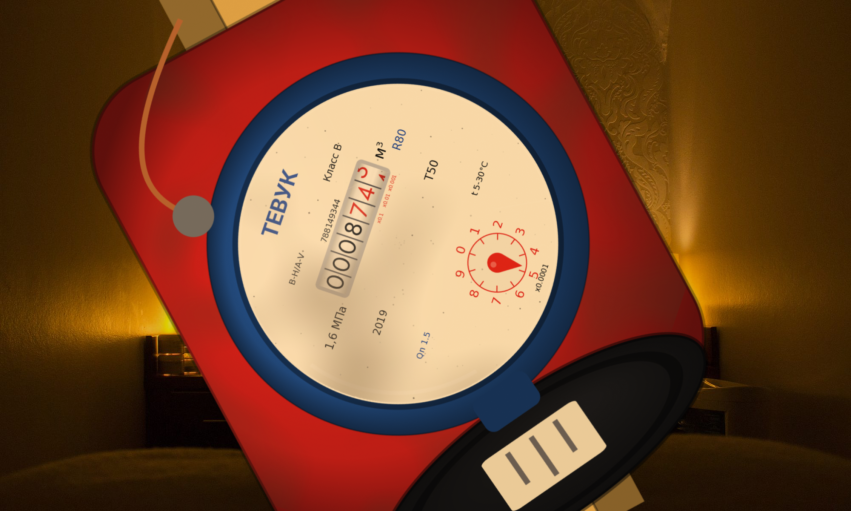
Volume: m³ 8.7434
